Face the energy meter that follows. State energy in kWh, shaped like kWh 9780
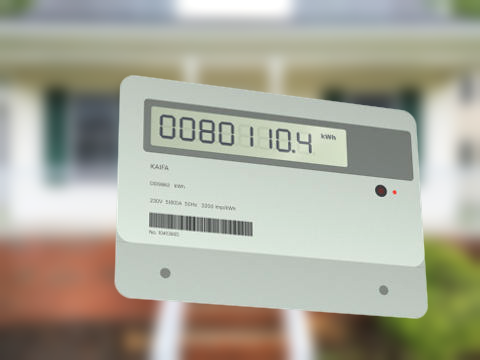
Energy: kWh 80110.4
